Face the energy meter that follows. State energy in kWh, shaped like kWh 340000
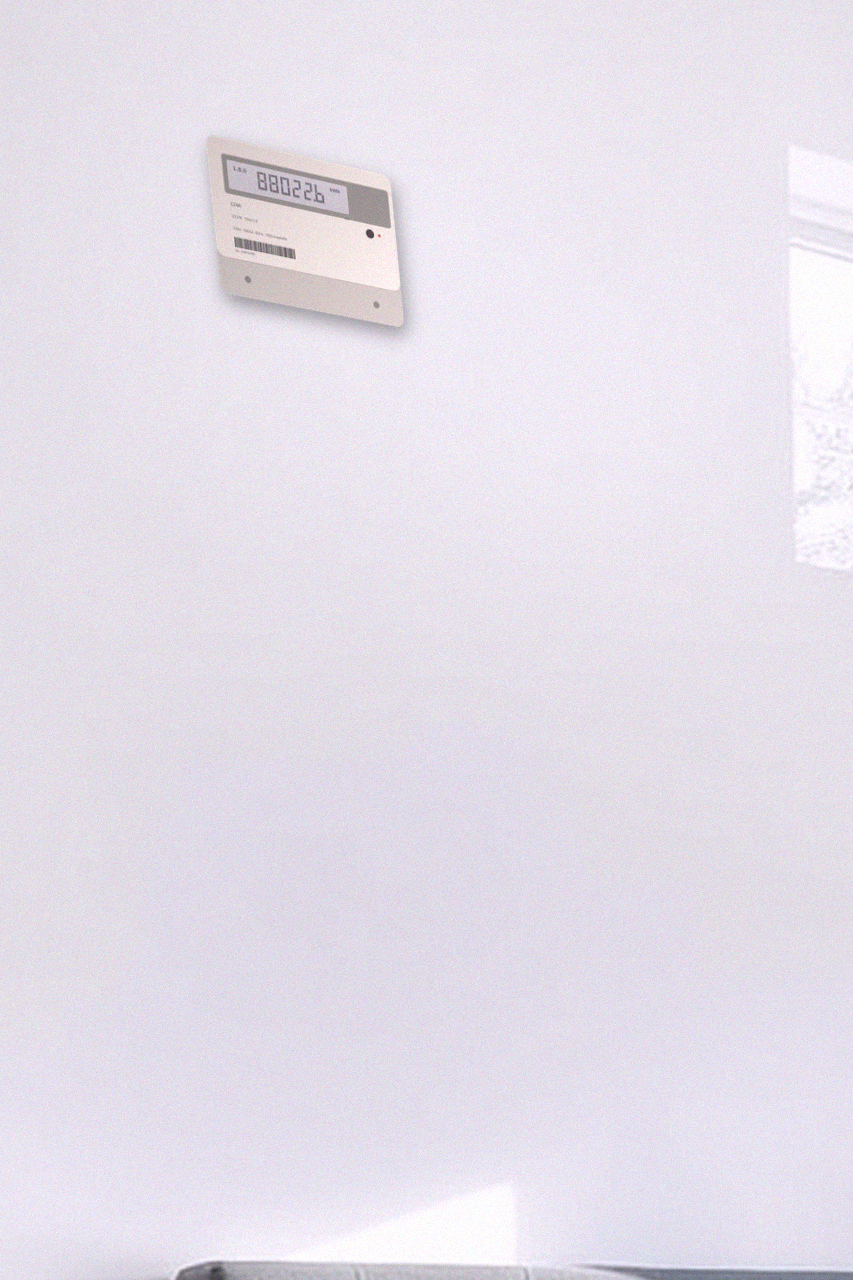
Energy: kWh 88022.6
